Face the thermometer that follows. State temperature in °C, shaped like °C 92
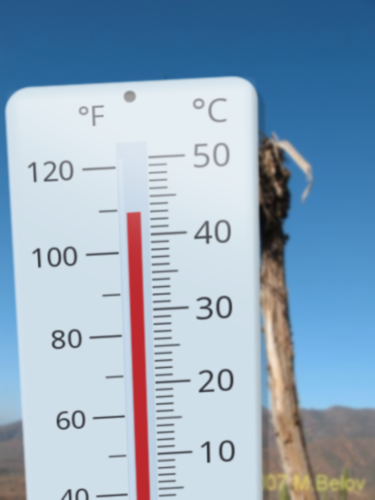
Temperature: °C 43
